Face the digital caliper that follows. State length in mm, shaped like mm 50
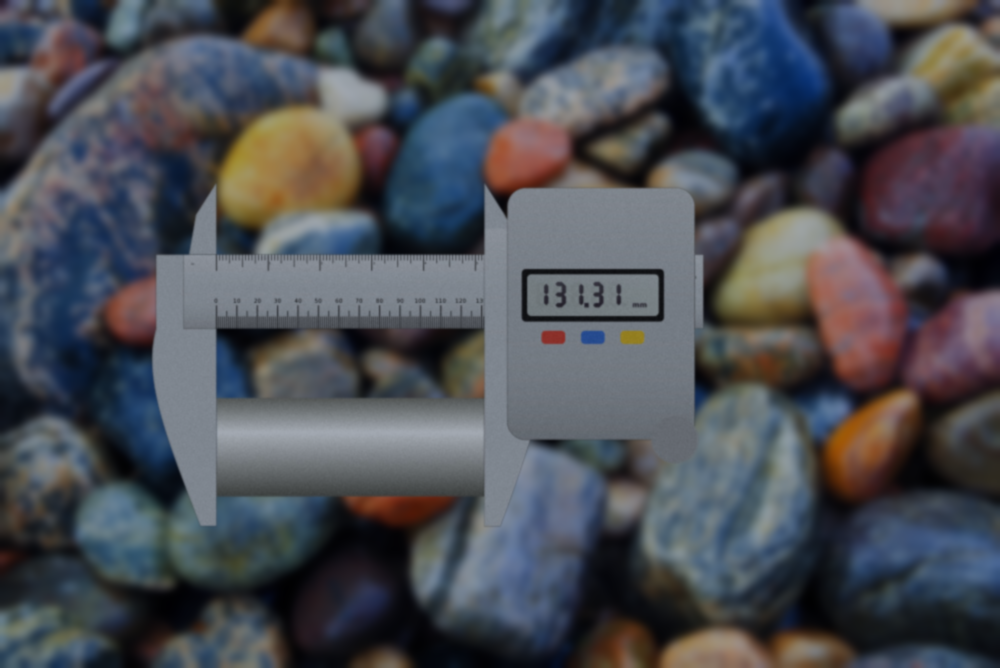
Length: mm 131.31
